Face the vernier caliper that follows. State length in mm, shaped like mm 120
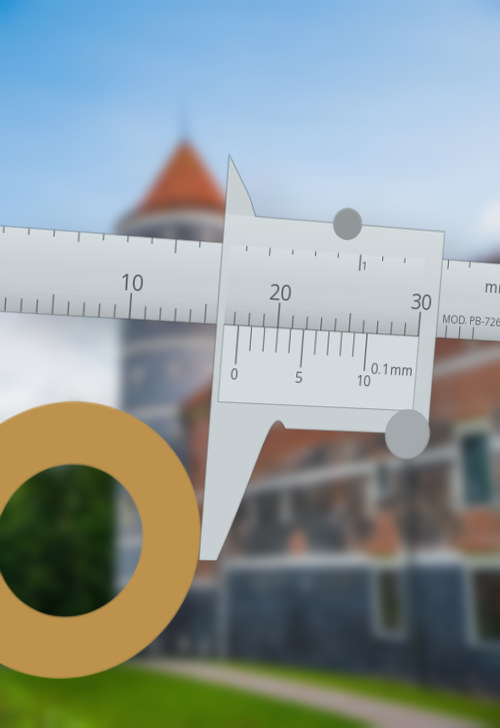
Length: mm 17.3
